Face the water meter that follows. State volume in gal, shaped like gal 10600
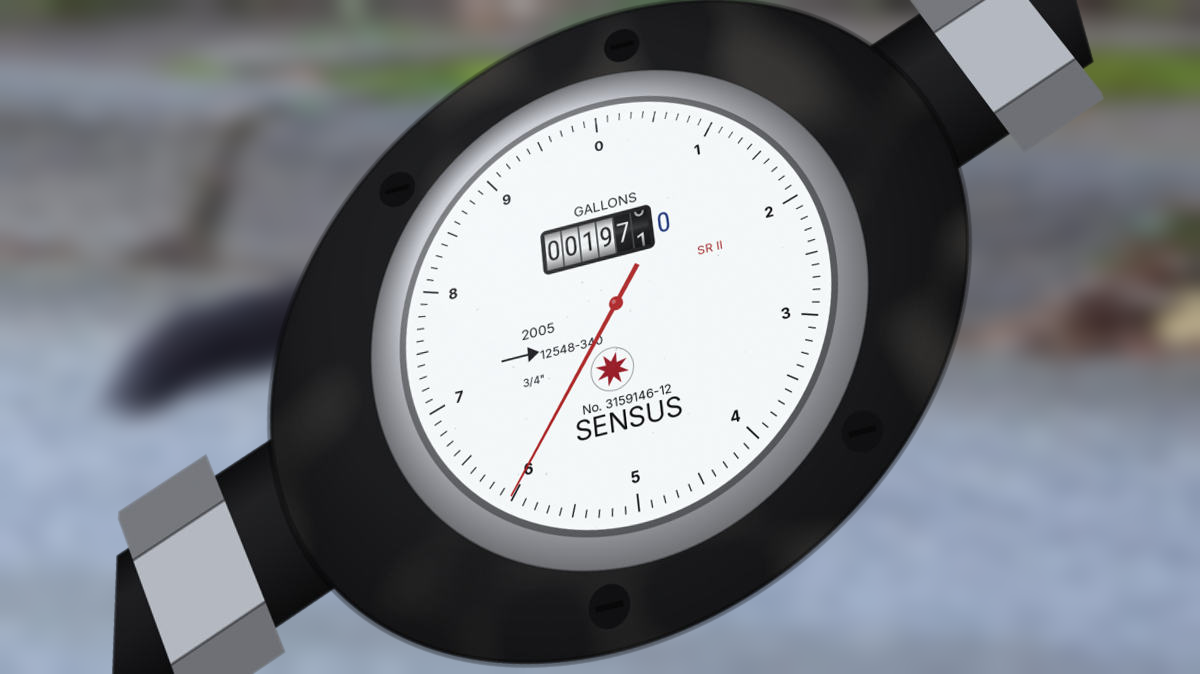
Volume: gal 19706.0
